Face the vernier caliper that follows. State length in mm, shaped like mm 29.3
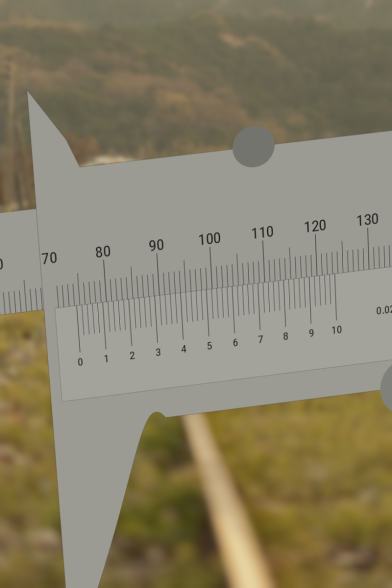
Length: mm 74.4
